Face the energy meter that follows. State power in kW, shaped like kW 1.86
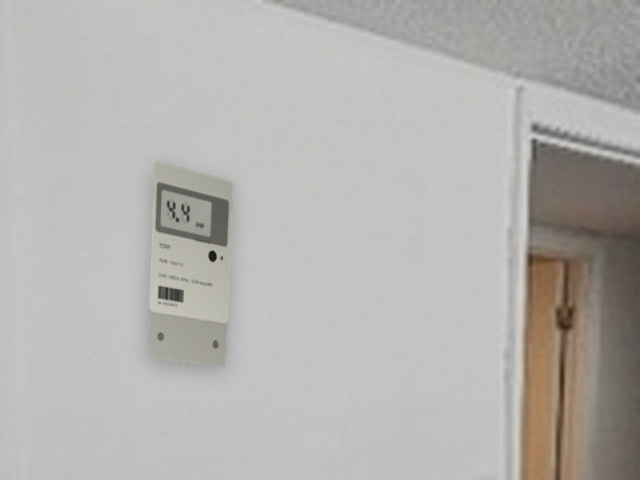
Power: kW 4.4
